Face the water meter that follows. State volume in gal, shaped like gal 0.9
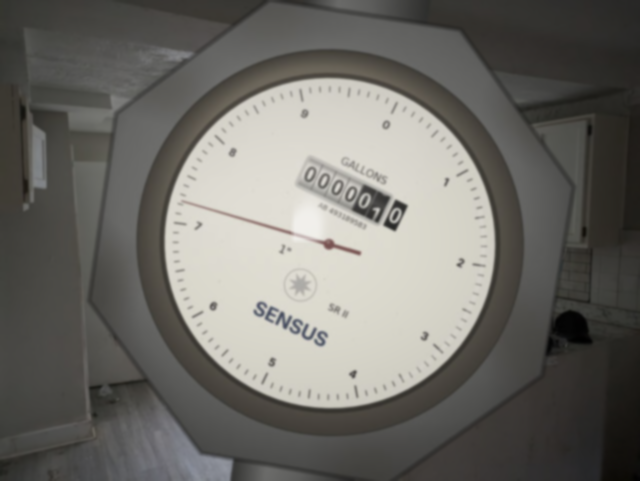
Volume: gal 7.2
